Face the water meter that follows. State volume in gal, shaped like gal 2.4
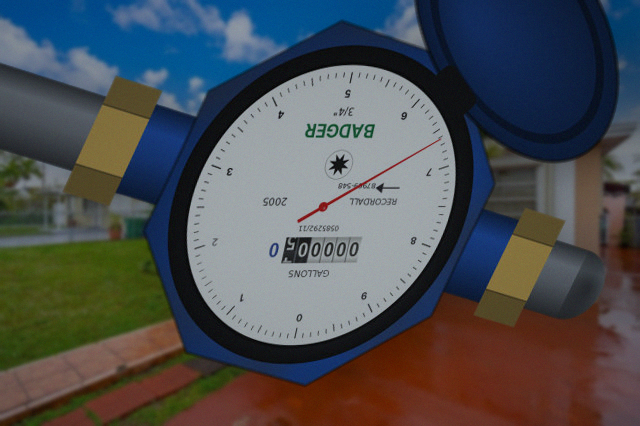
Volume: gal 46.6
